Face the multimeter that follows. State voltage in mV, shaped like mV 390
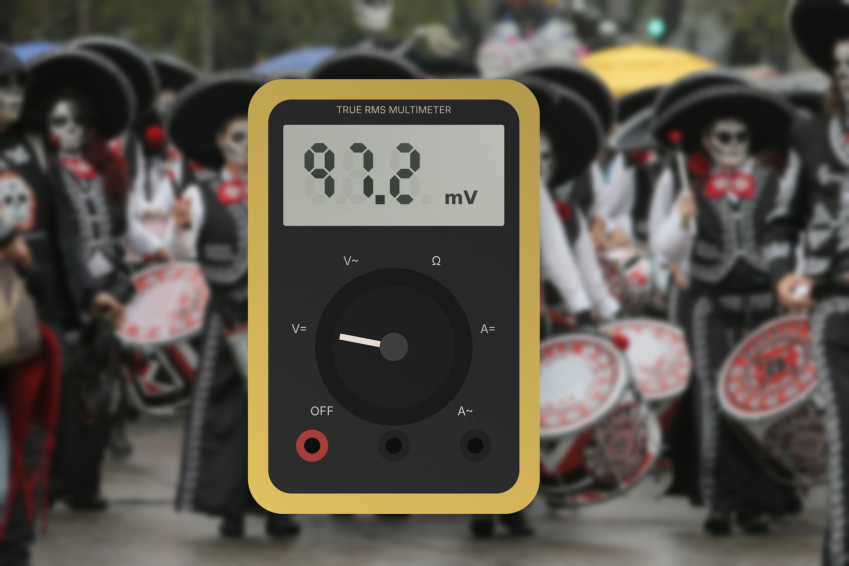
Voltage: mV 97.2
